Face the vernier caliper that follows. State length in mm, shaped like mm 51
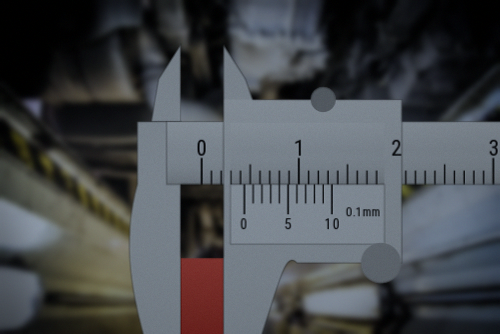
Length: mm 4.4
